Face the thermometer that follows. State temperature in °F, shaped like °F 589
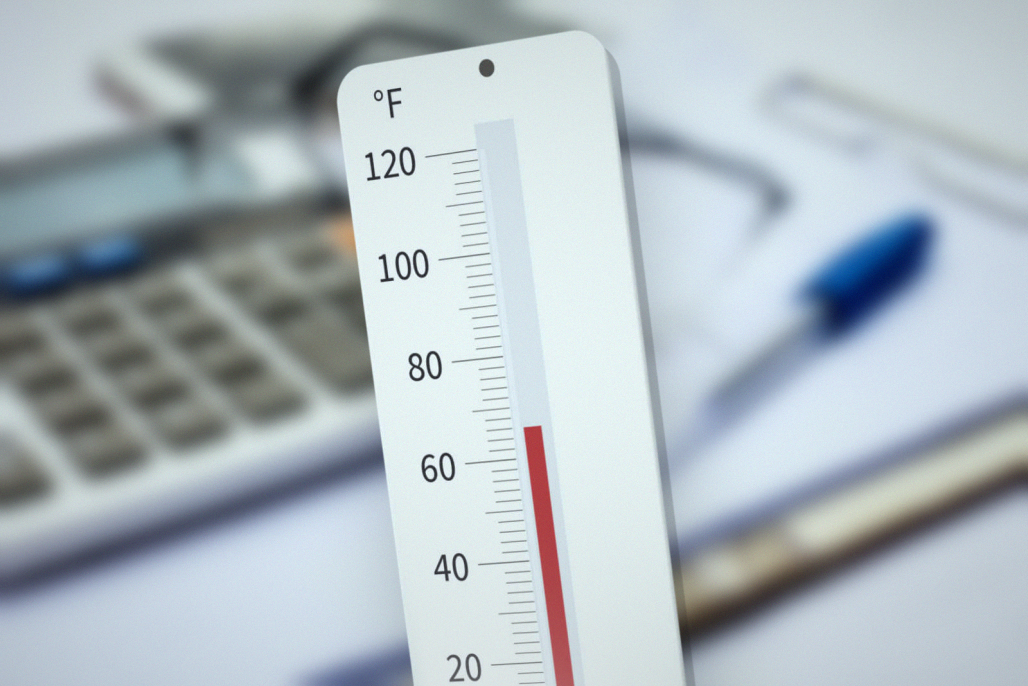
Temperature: °F 66
